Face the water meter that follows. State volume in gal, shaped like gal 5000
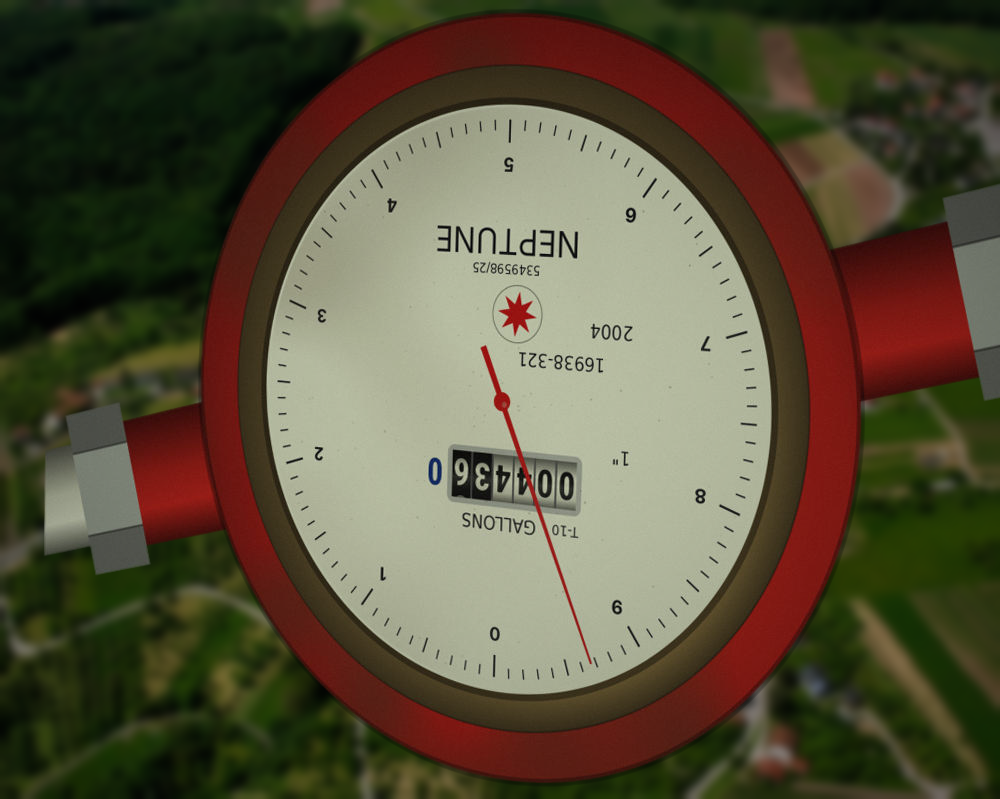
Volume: gal 44359.3
